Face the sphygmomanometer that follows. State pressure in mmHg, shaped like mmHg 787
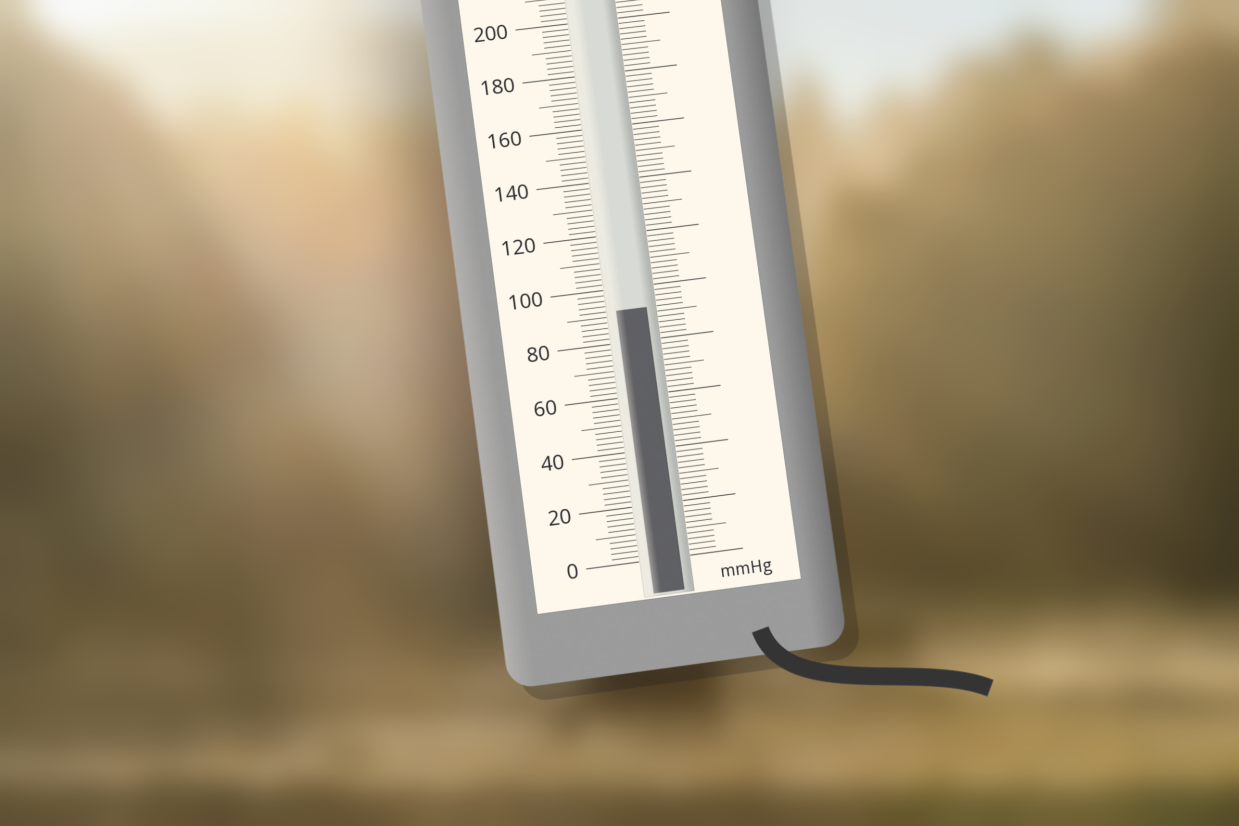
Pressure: mmHg 92
